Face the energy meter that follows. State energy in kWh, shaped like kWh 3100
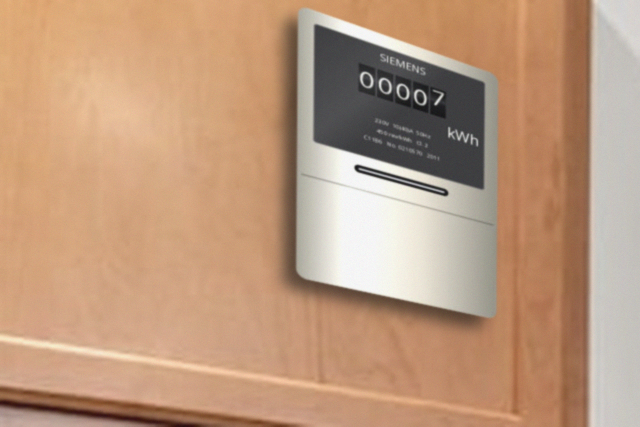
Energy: kWh 7
